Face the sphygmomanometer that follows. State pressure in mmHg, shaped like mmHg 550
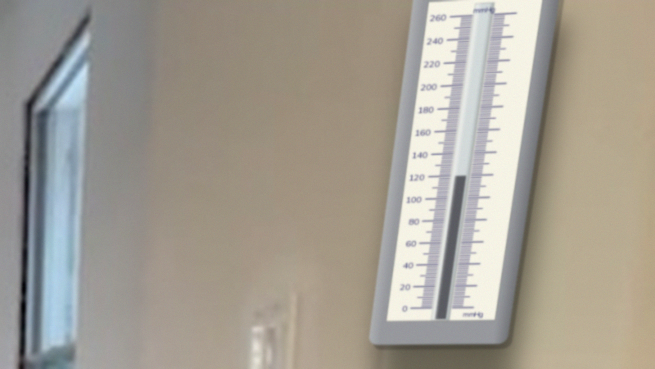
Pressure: mmHg 120
